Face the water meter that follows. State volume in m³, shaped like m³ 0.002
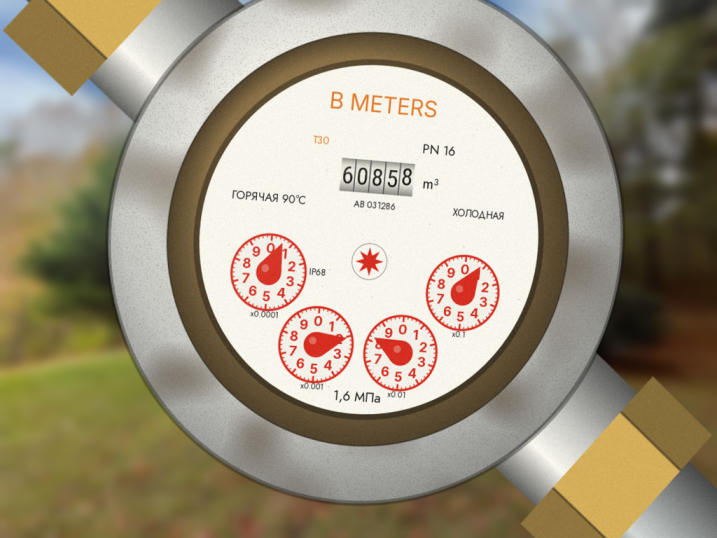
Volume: m³ 60858.0820
